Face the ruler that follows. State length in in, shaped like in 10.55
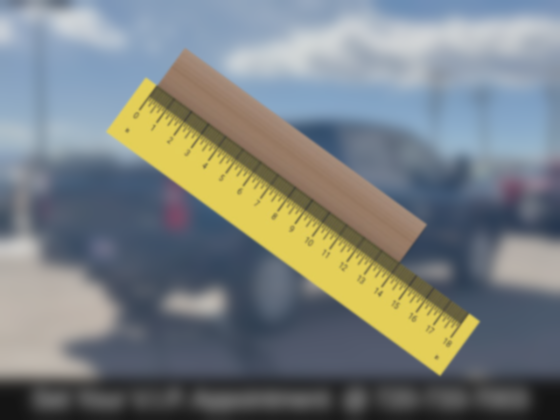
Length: in 14
